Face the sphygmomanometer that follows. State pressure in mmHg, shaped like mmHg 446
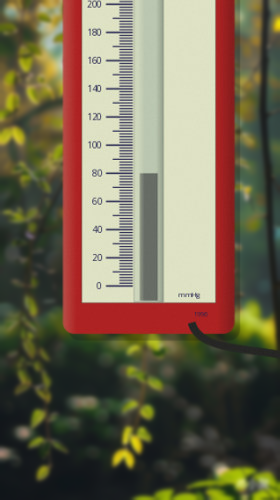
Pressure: mmHg 80
